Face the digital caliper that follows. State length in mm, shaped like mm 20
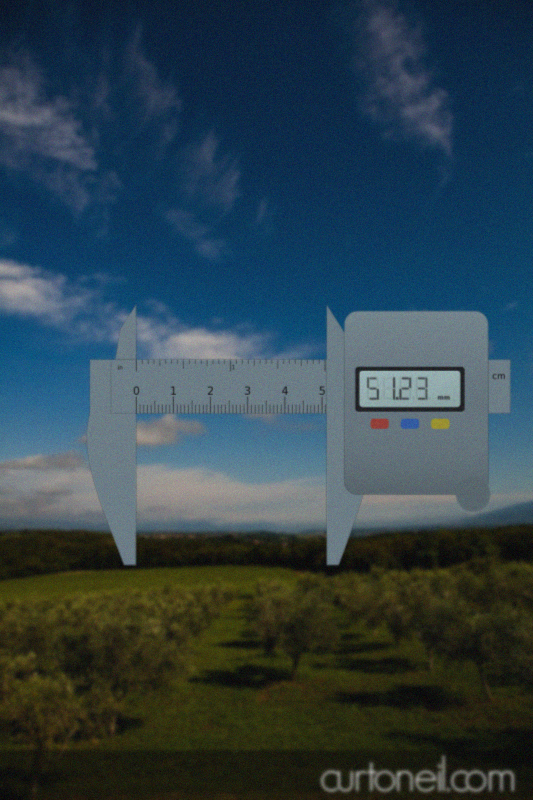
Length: mm 51.23
